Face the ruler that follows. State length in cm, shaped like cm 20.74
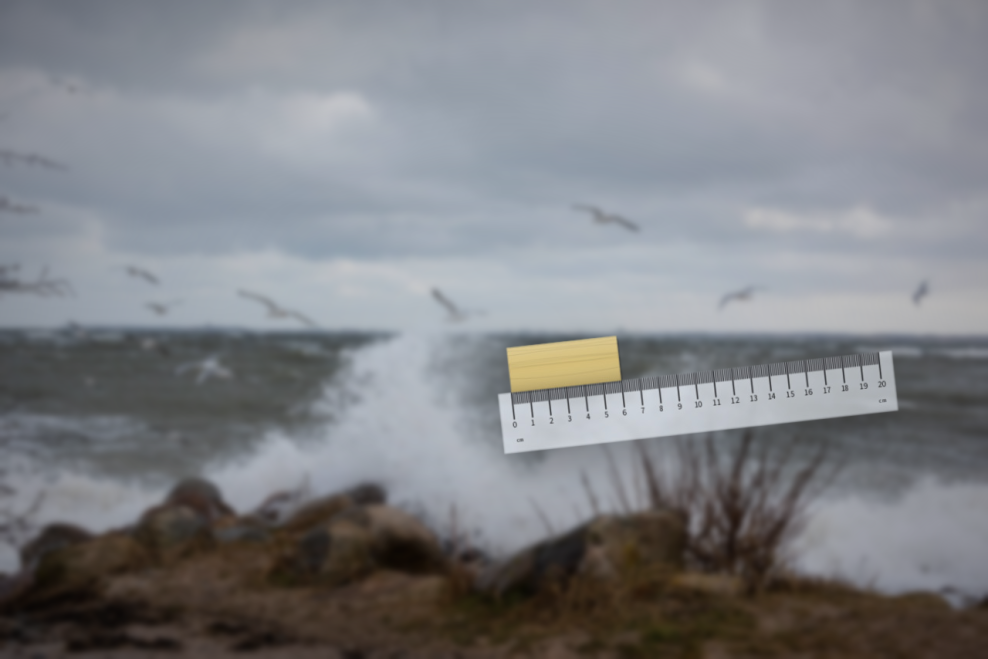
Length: cm 6
